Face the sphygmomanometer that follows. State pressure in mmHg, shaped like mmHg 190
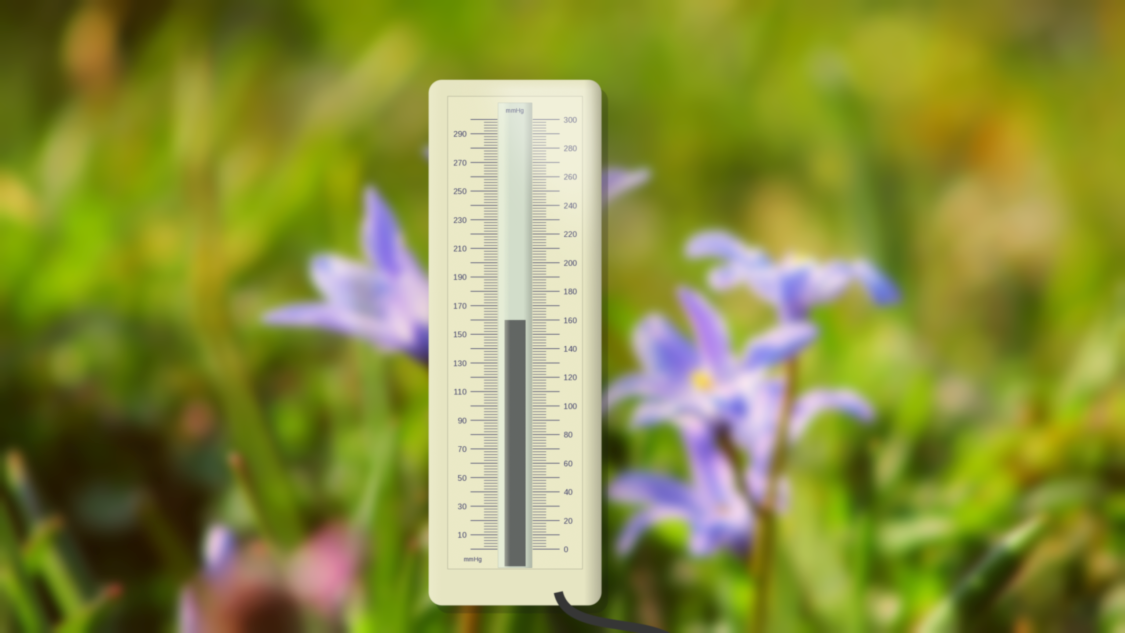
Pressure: mmHg 160
